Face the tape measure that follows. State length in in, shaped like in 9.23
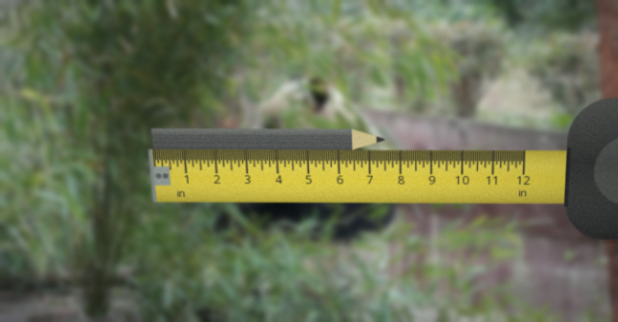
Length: in 7.5
